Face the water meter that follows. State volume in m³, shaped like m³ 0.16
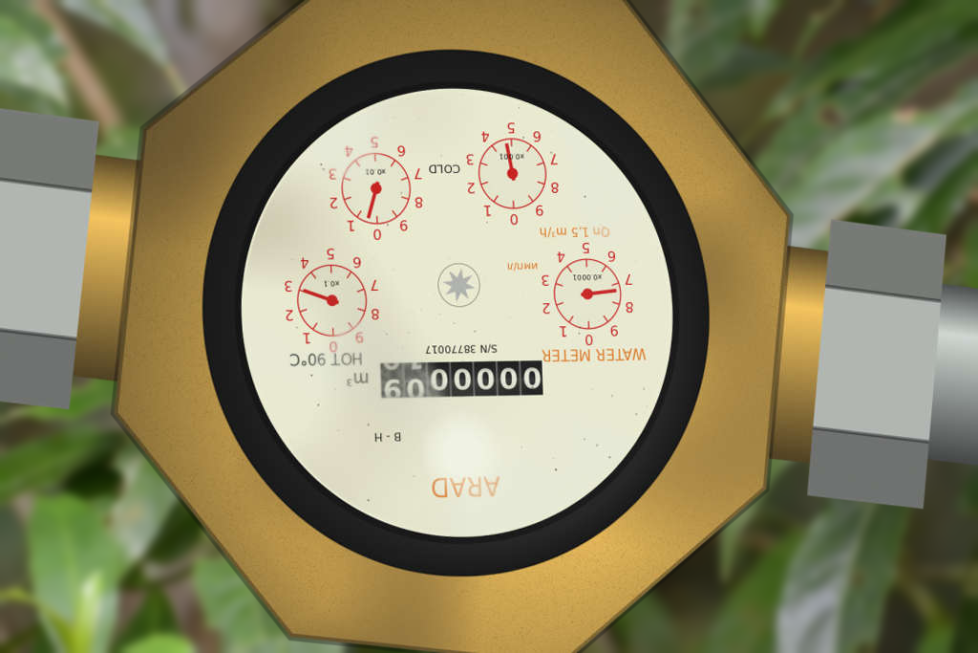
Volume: m³ 9.3047
